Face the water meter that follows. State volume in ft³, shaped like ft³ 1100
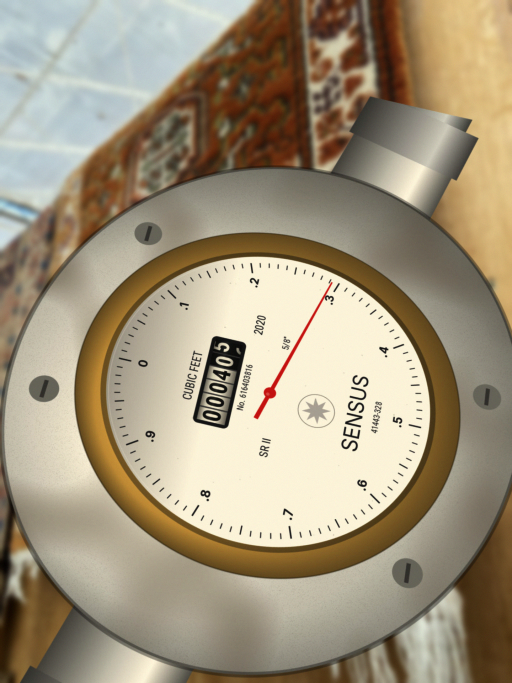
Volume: ft³ 405.29
